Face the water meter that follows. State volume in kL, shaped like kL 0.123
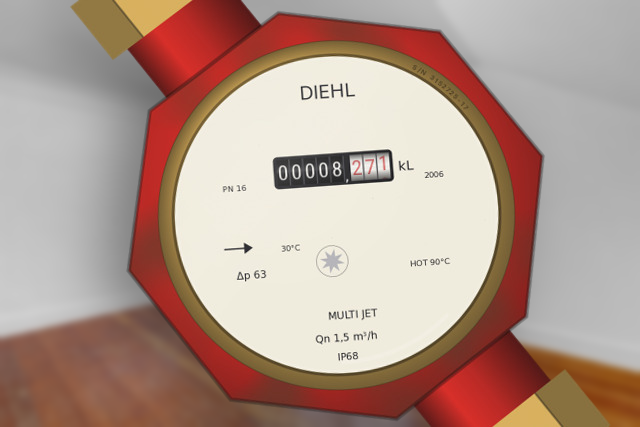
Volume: kL 8.271
